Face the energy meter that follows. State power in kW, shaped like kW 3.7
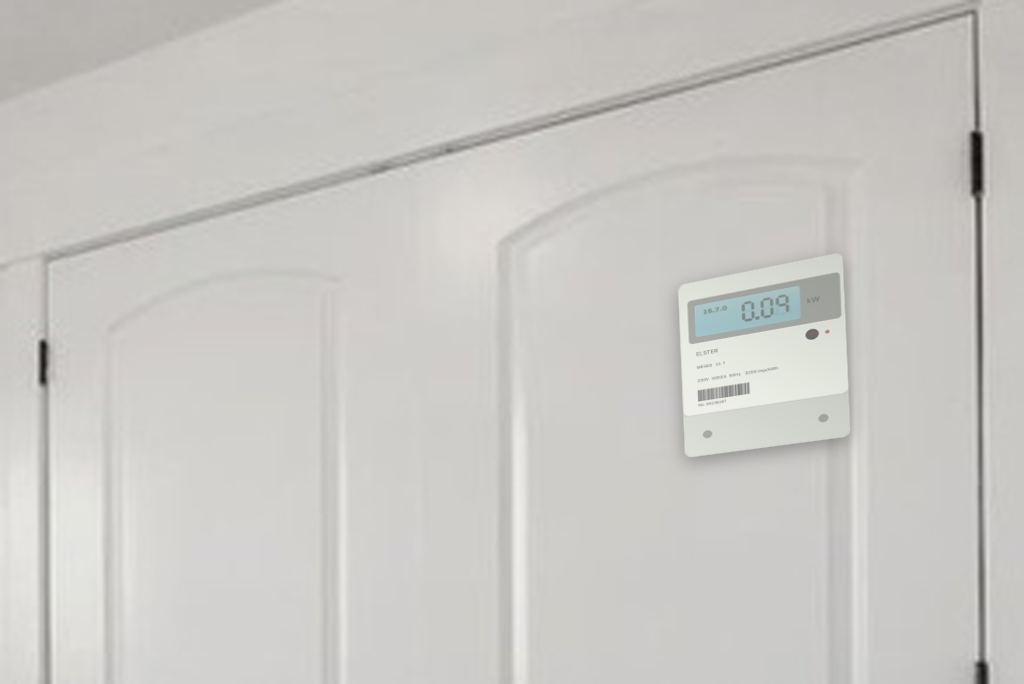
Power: kW 0.09
